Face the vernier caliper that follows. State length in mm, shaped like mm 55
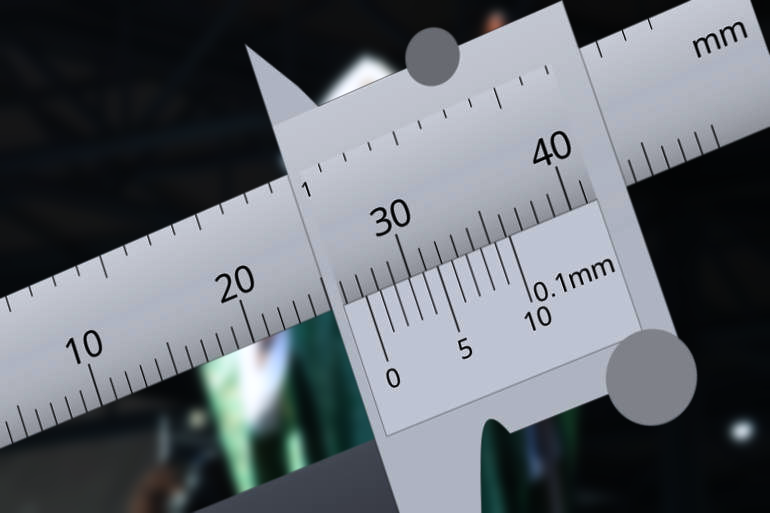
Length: mm 27.2
